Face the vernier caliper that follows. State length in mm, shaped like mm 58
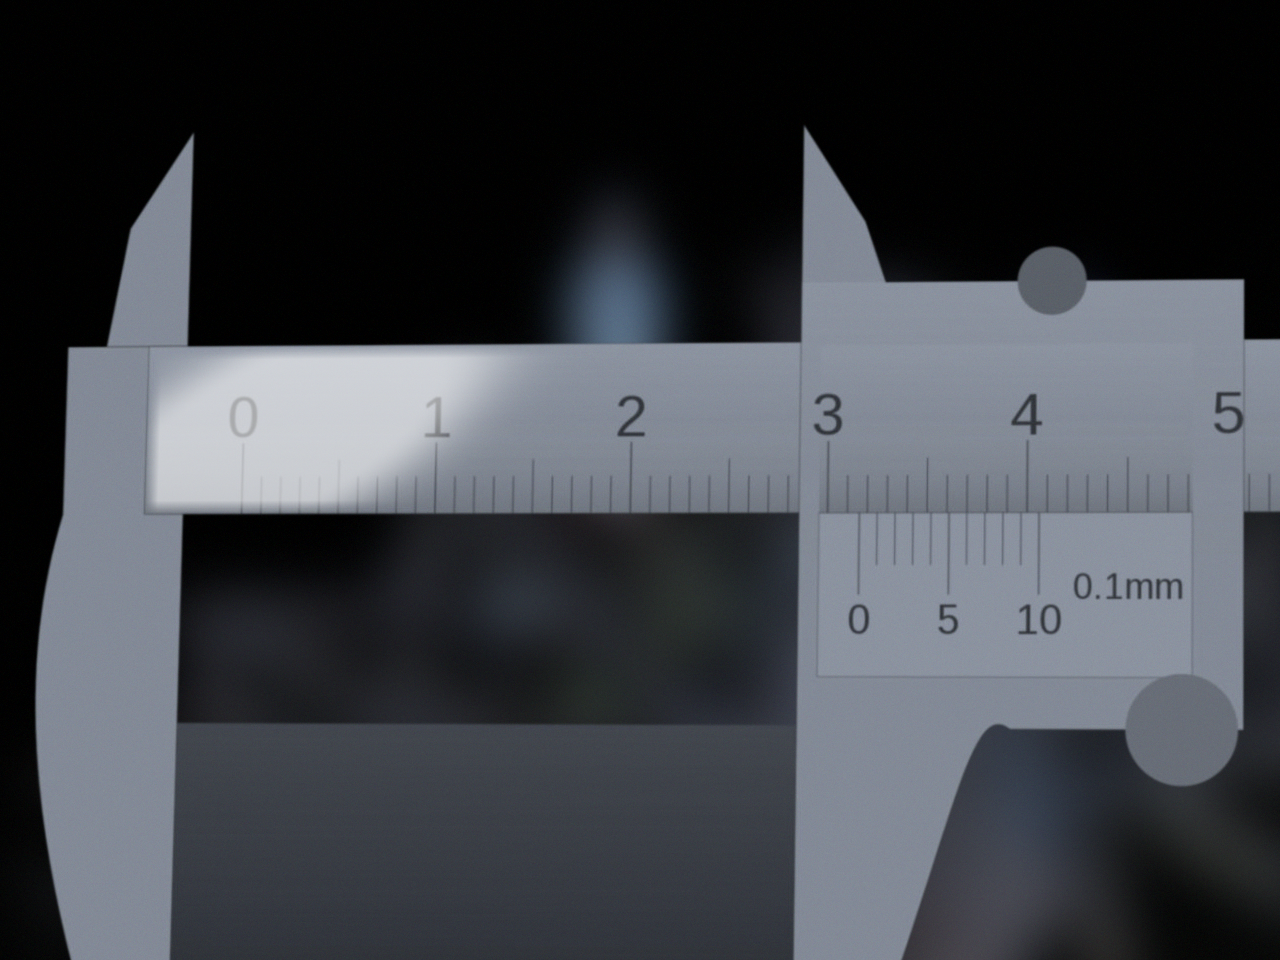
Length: mm 31.6
